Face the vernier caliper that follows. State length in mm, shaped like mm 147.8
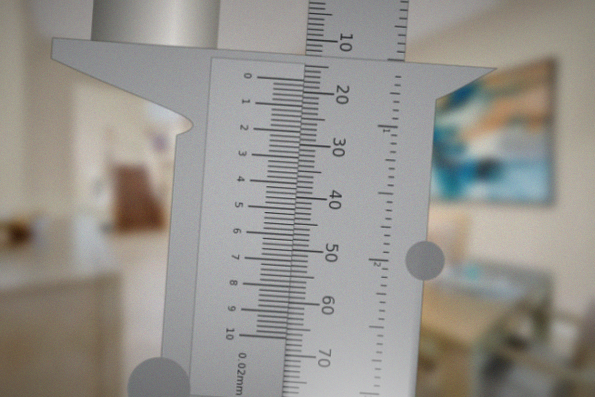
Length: mm 17.8
